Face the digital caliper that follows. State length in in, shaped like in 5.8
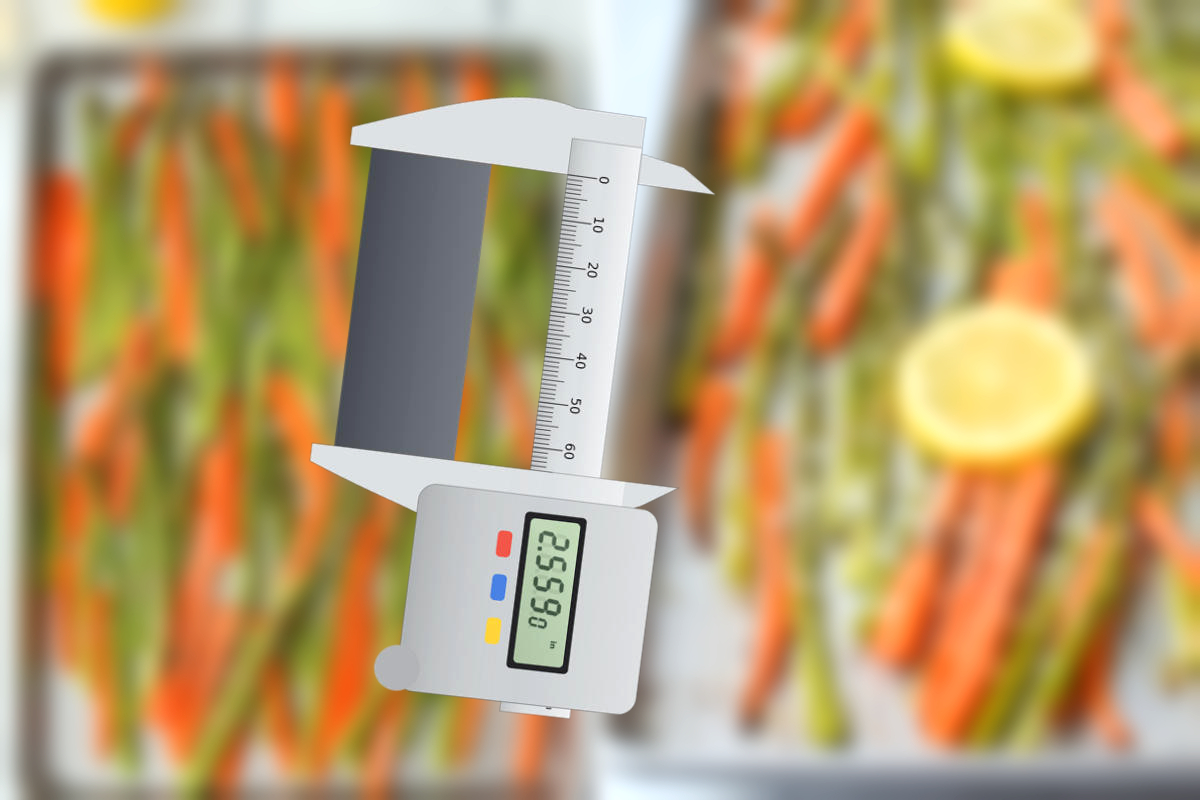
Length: in 2.5590
